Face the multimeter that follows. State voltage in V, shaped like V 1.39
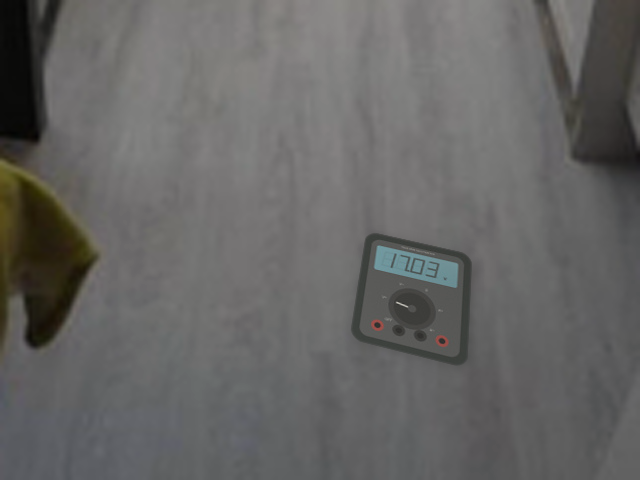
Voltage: V 17.03
